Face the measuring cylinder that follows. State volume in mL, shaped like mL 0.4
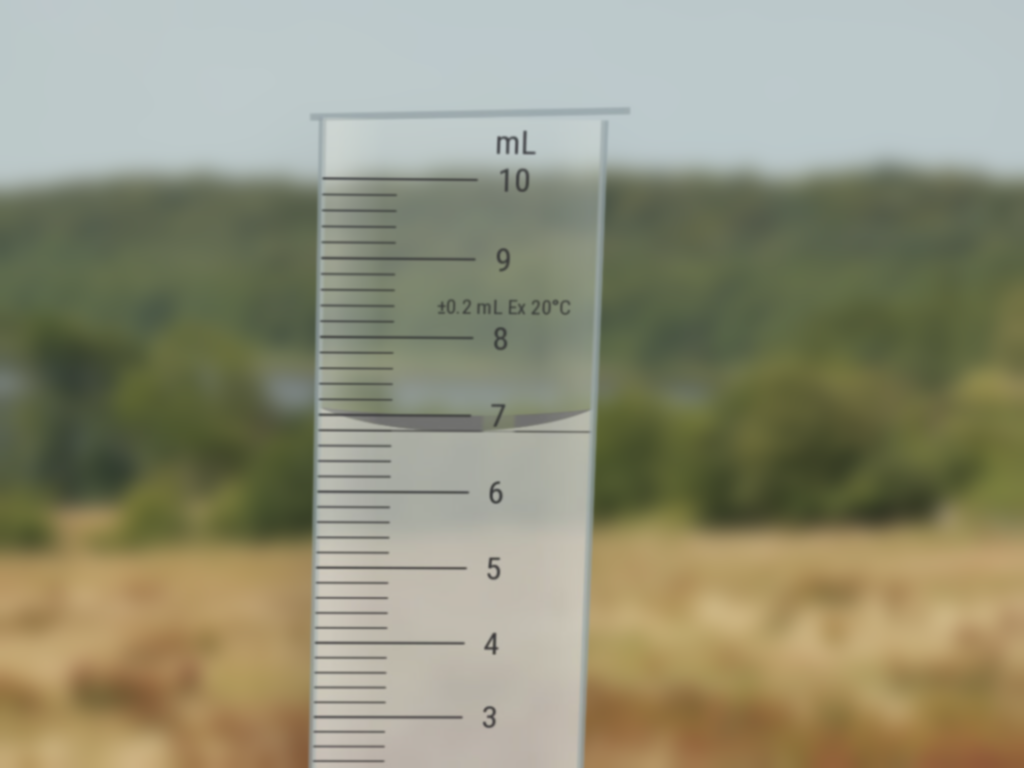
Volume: mL 6.8
